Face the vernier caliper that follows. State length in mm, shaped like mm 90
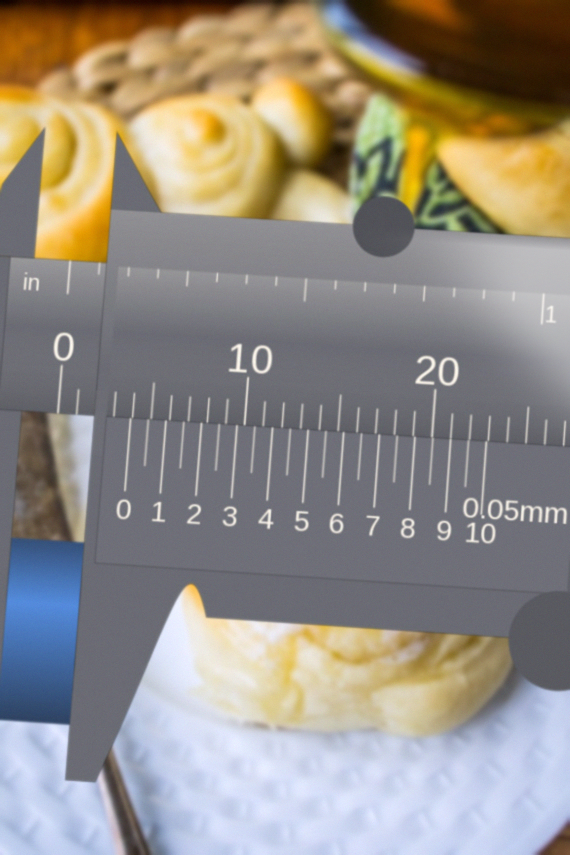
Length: mm 3.9
